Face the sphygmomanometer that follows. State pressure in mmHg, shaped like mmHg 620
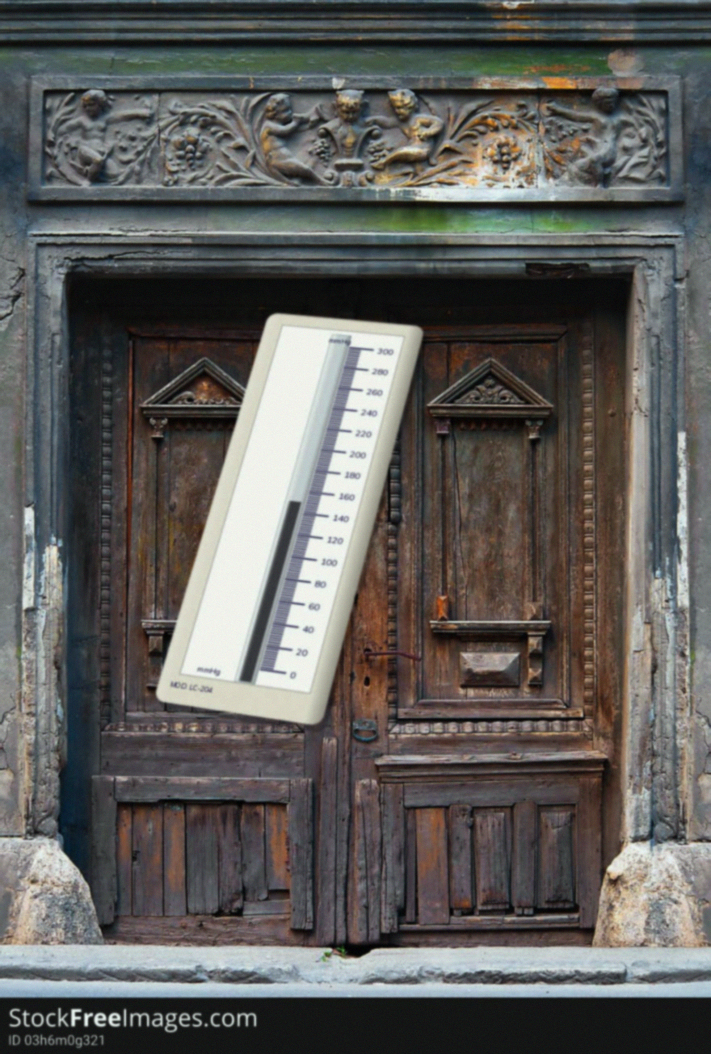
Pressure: mmHg 150
